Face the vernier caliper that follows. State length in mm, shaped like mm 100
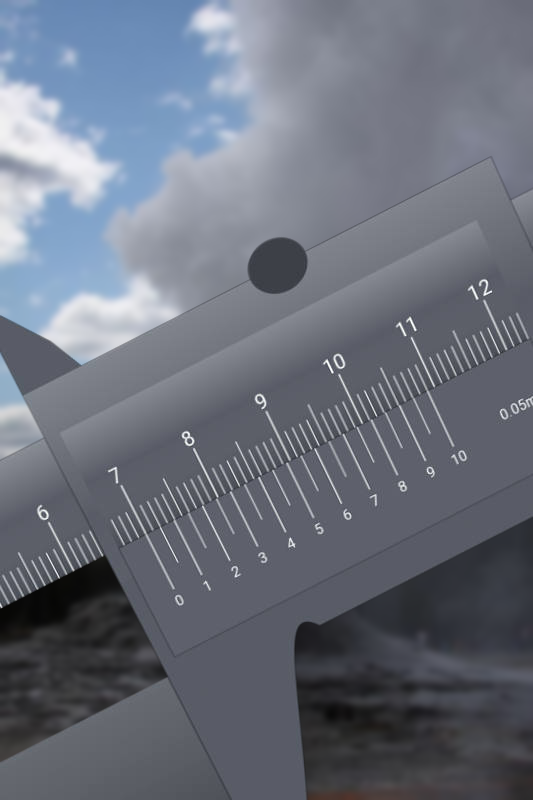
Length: mm 70.0
